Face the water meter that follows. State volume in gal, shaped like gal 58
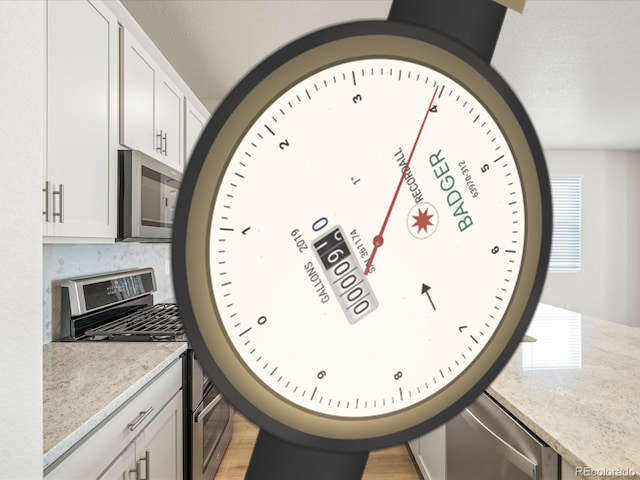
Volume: gal 913.9
